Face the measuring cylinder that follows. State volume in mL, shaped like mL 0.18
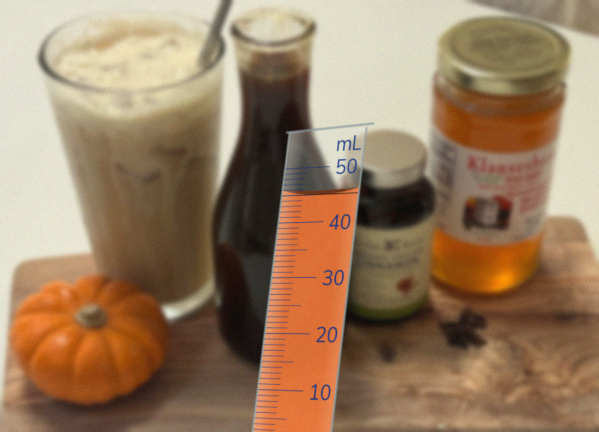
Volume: mL 45
